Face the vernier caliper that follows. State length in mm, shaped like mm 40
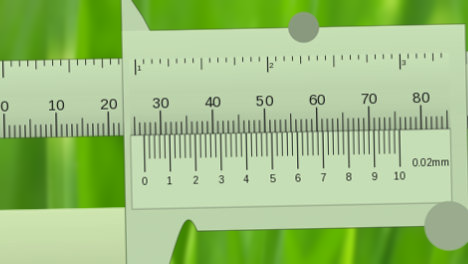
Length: mm 26.8
